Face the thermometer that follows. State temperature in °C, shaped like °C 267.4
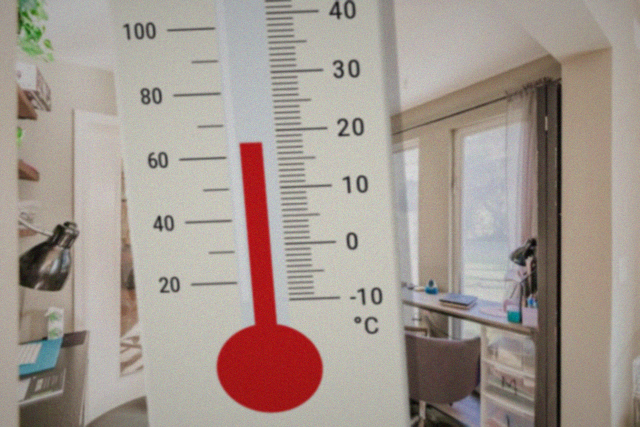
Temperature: °C 18
